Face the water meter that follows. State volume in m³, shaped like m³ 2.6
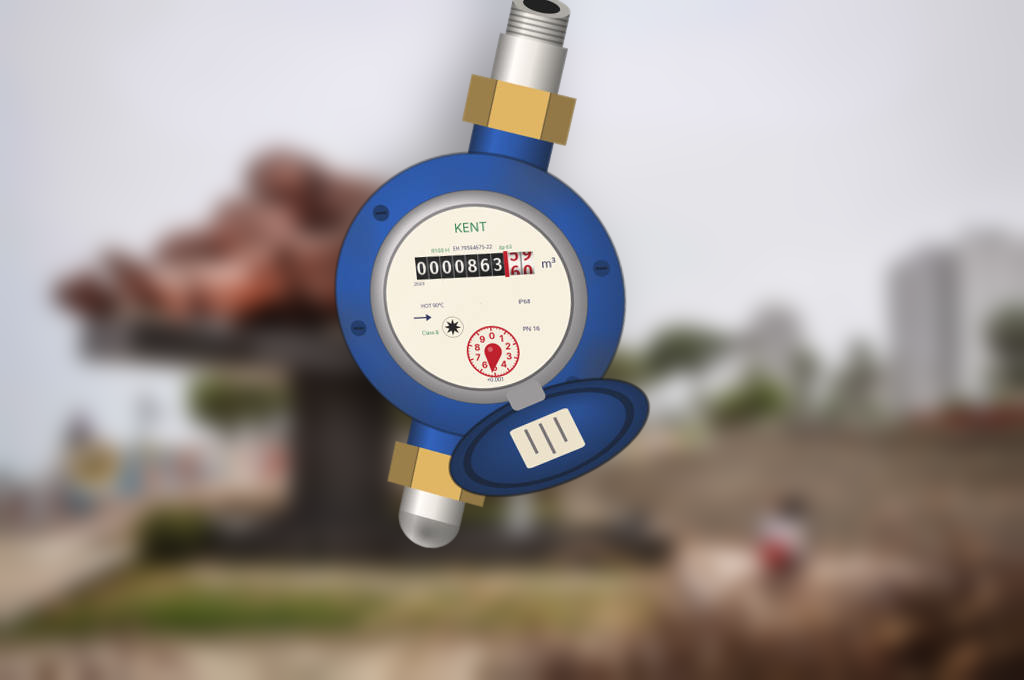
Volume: m³ 863.595
